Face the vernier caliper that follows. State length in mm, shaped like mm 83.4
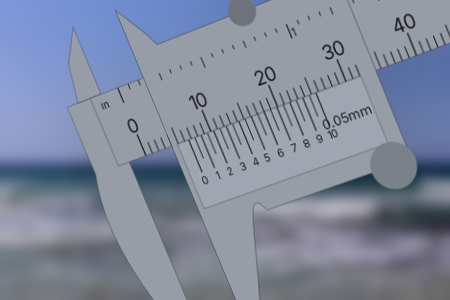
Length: mm 6.6
